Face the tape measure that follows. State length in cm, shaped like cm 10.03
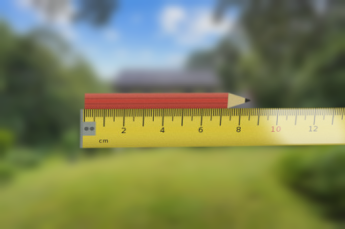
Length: cm 8.5
